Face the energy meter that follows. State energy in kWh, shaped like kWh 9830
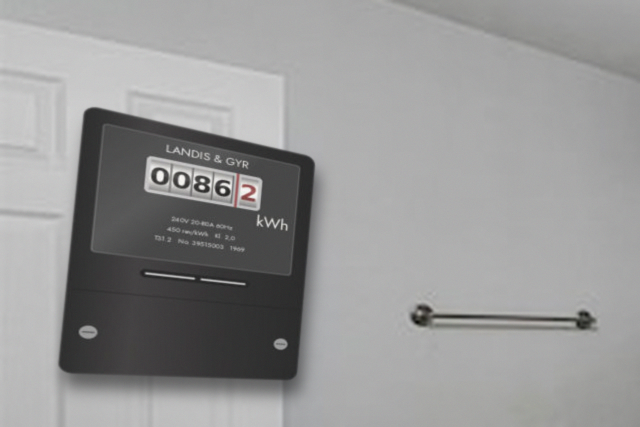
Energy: kWh 86.2
